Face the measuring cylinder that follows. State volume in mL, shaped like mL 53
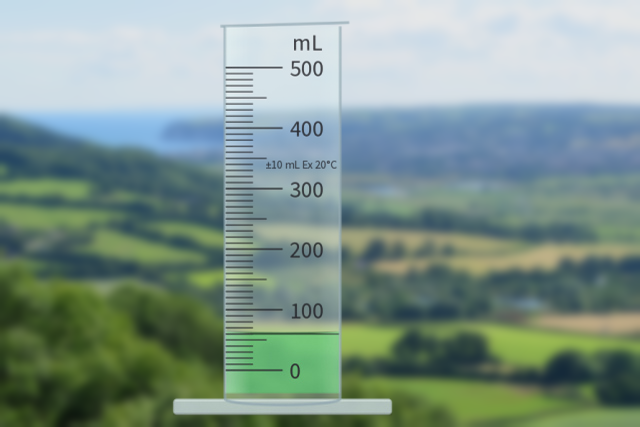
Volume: mL 60
